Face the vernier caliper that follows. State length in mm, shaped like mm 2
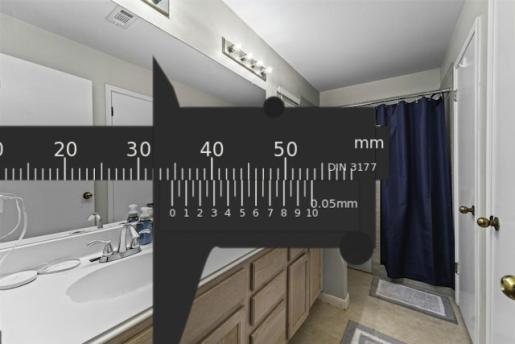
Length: mm 34.6
